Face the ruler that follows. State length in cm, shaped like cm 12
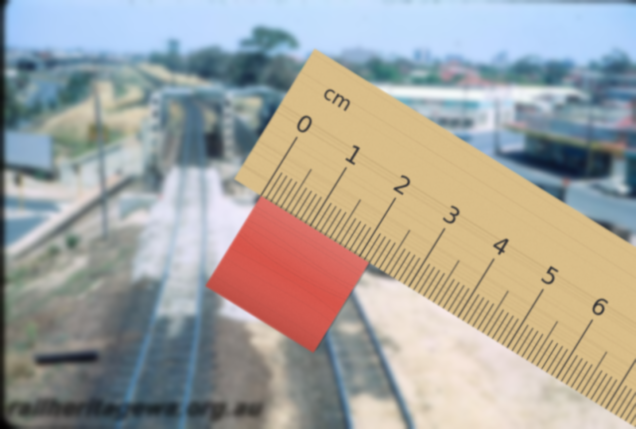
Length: cm 2.2
